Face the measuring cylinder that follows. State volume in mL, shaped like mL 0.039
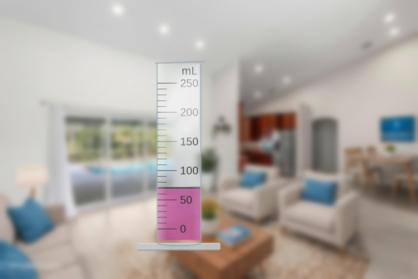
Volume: mL 70
